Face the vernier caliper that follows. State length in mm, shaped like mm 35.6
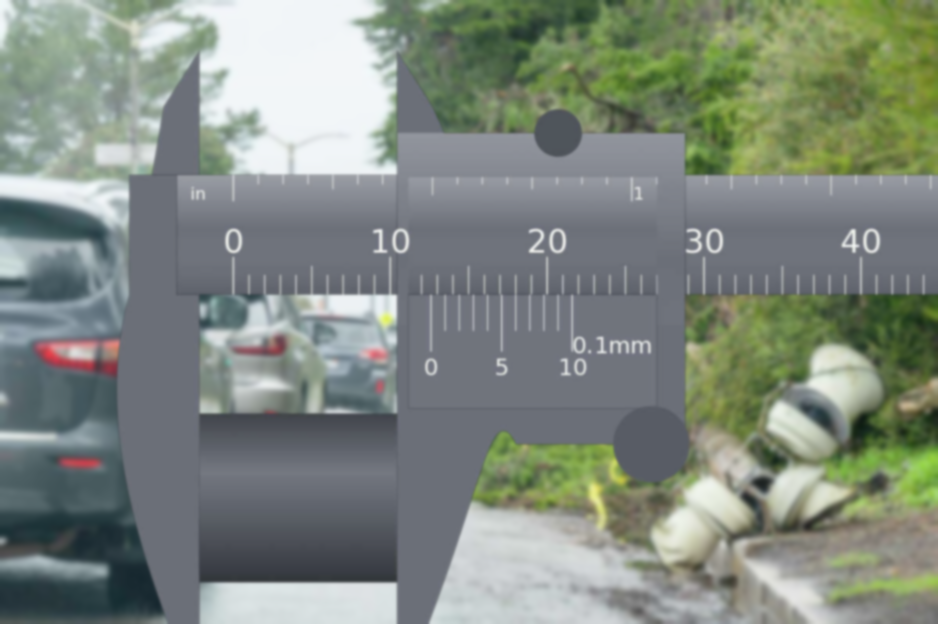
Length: mm 12.6
